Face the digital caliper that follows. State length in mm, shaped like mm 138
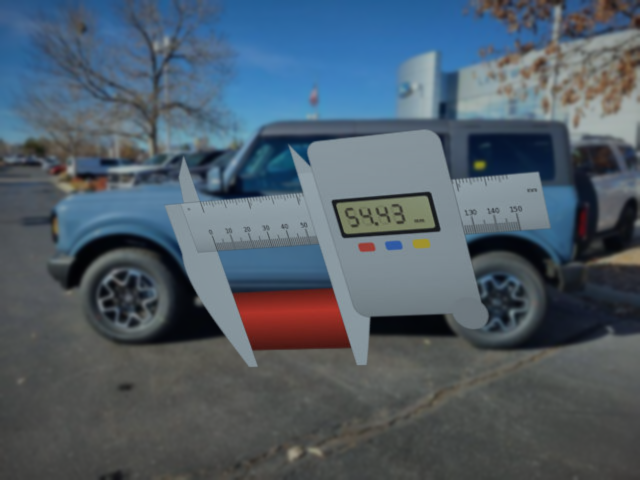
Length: mm 54.43
